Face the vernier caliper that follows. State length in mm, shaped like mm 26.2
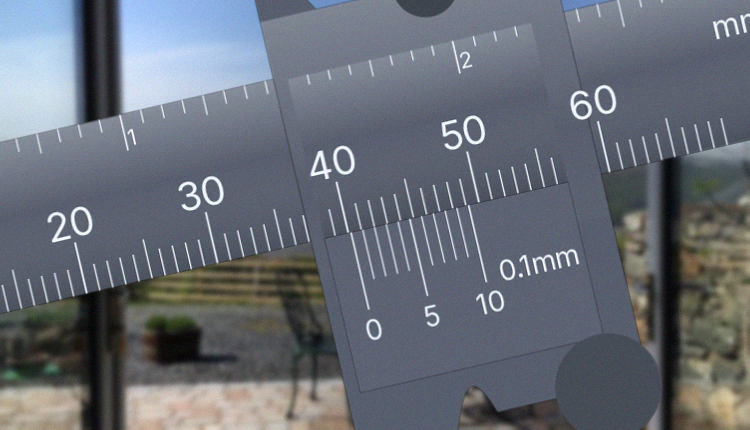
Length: mm 40.2
